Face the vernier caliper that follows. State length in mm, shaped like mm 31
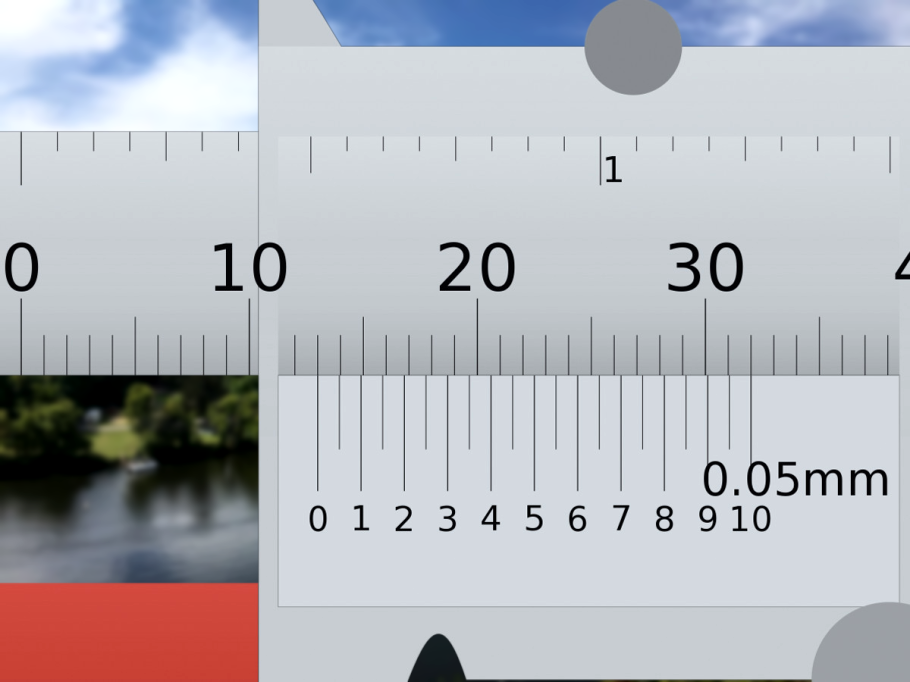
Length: mm 13.00
